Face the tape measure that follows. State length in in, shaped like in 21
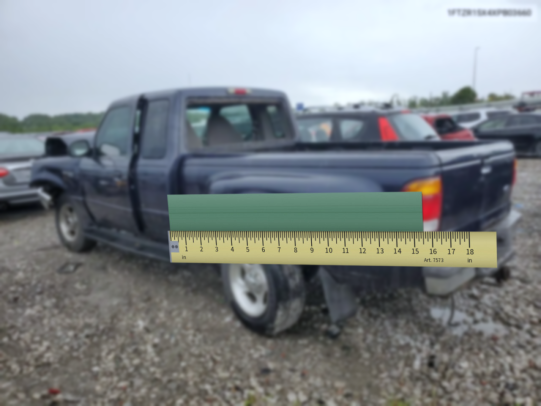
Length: in 15.5
